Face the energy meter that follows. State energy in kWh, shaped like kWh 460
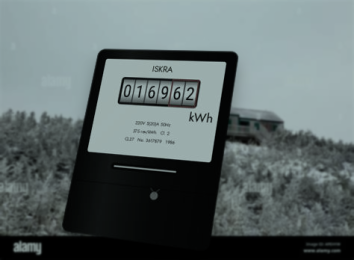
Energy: kWh 169.62
